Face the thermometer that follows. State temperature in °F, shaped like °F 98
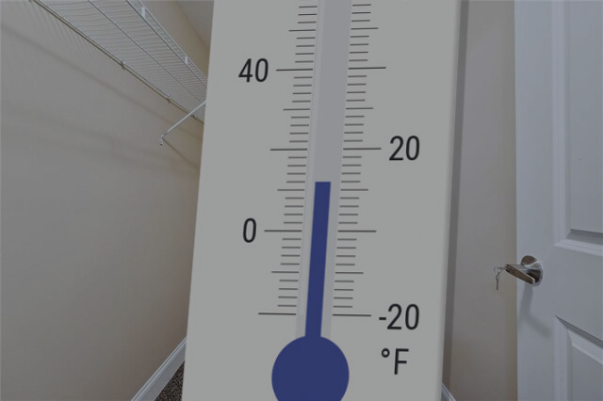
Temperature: °F 12
